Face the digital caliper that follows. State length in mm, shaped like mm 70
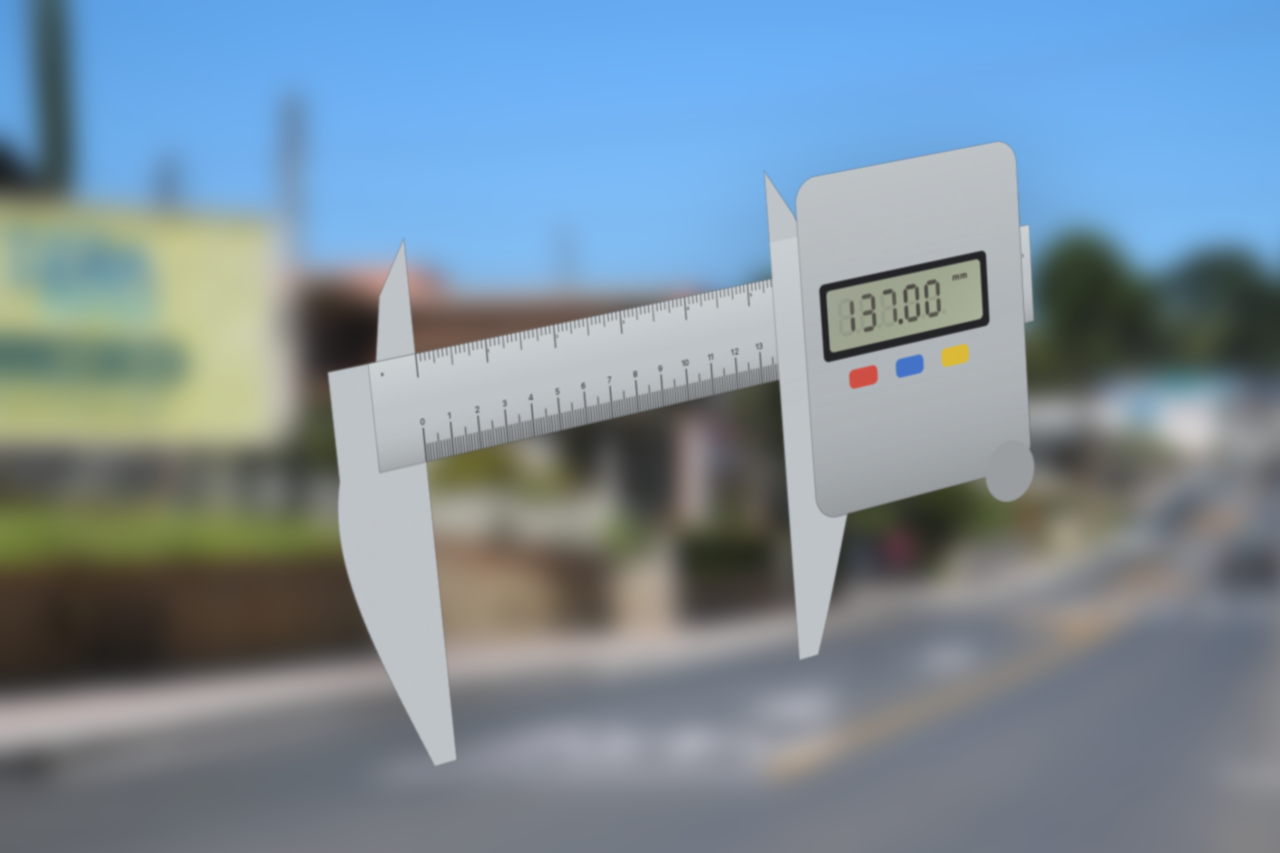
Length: mm 137.00
